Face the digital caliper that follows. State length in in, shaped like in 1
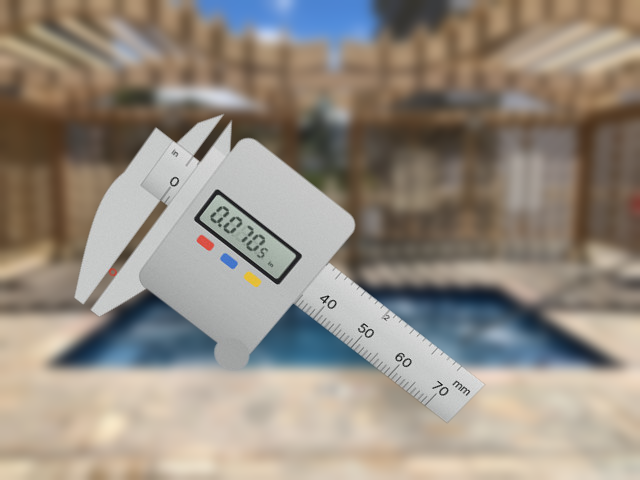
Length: in 0.0705
